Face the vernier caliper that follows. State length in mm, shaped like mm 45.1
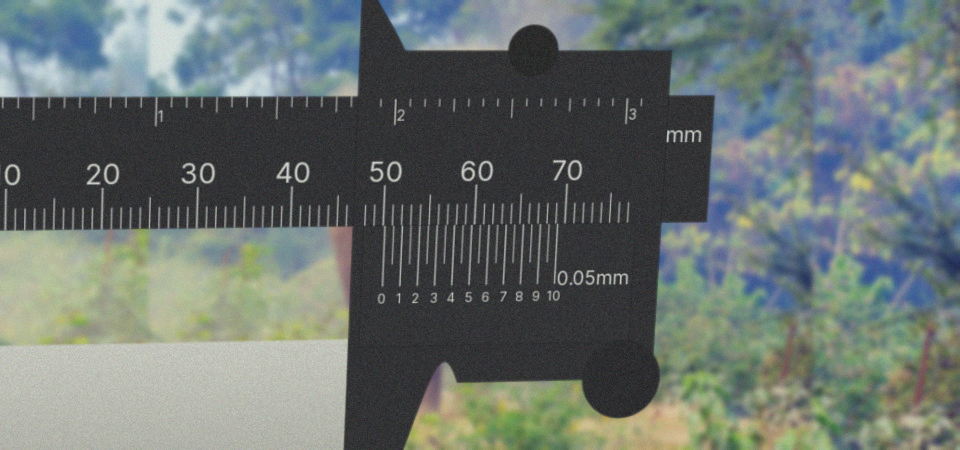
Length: mm 50.2
